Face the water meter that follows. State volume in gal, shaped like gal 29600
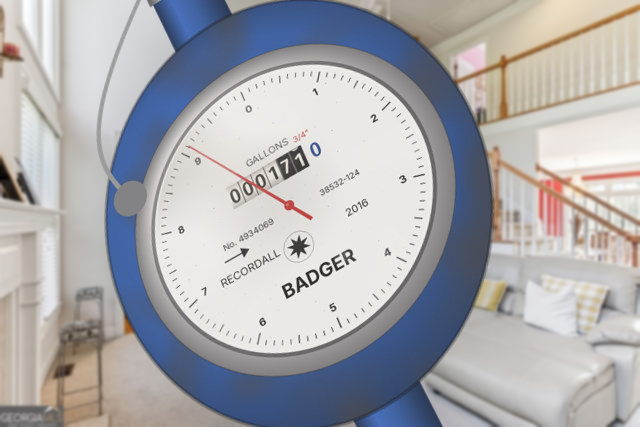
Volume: gal 1709.1
